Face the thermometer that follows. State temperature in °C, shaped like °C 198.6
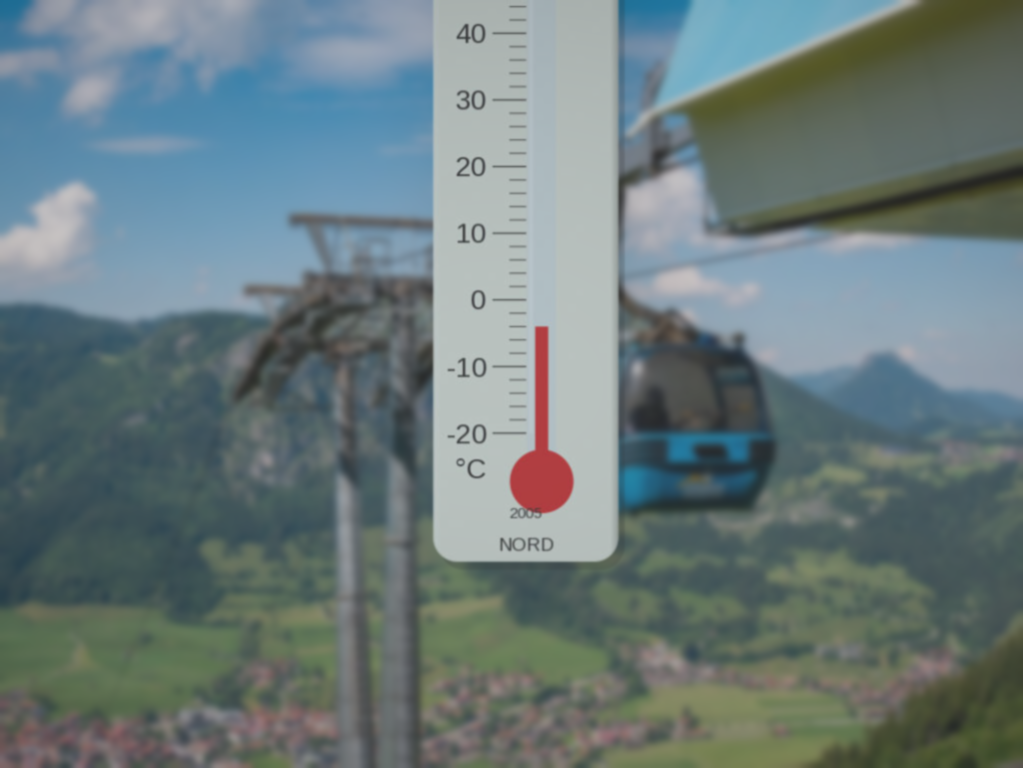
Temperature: °C -4
